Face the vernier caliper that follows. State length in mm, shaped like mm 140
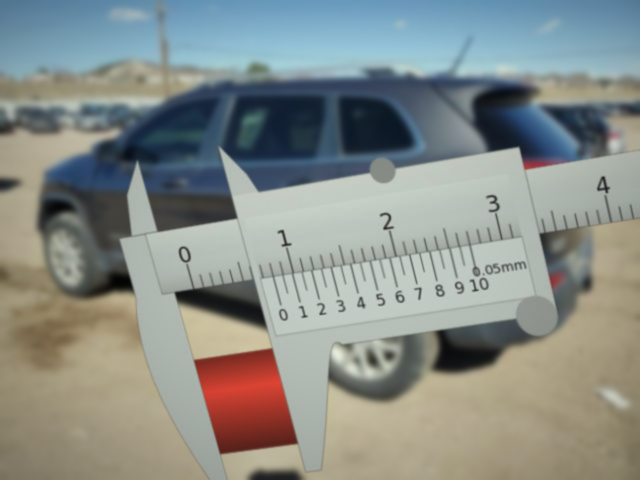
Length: mm 8.0
